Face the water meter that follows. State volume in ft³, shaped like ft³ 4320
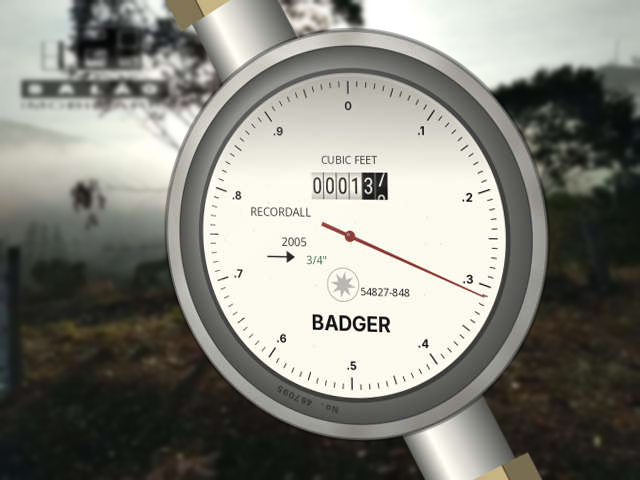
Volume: ft³ 137.31
